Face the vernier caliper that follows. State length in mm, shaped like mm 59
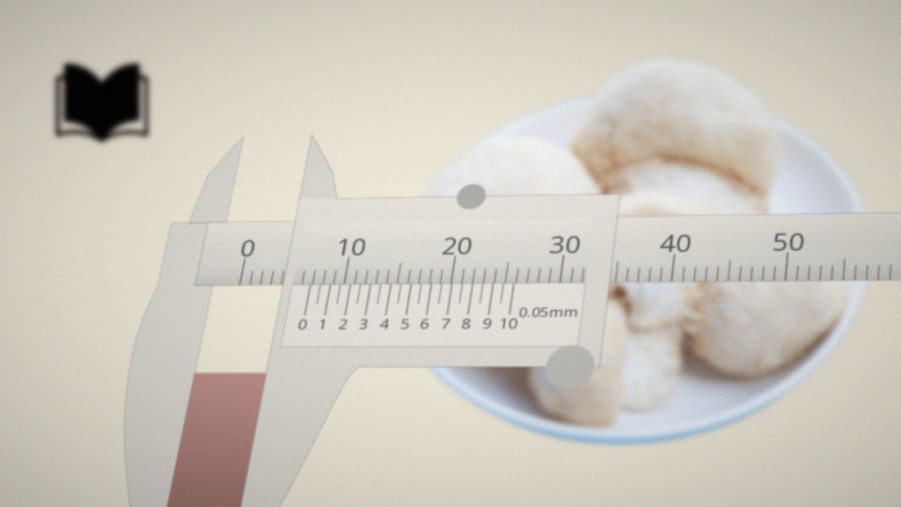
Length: mm 6.8
